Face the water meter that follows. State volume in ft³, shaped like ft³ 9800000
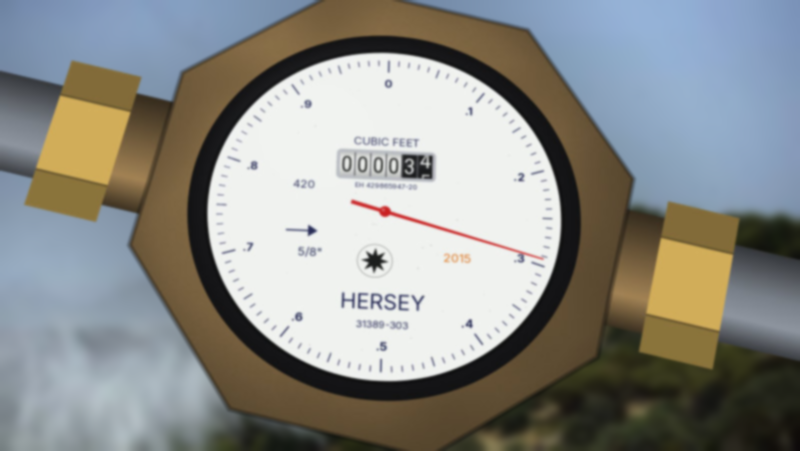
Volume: ft³ 34.29
